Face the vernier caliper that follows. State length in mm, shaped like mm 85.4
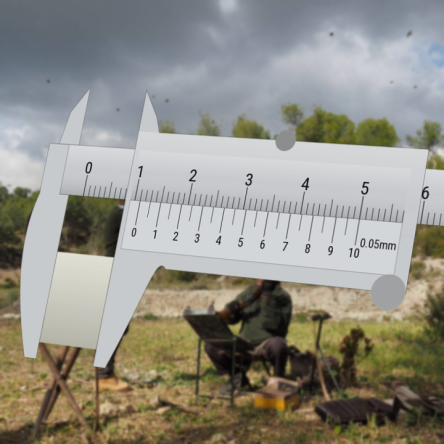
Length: mm 11.0
